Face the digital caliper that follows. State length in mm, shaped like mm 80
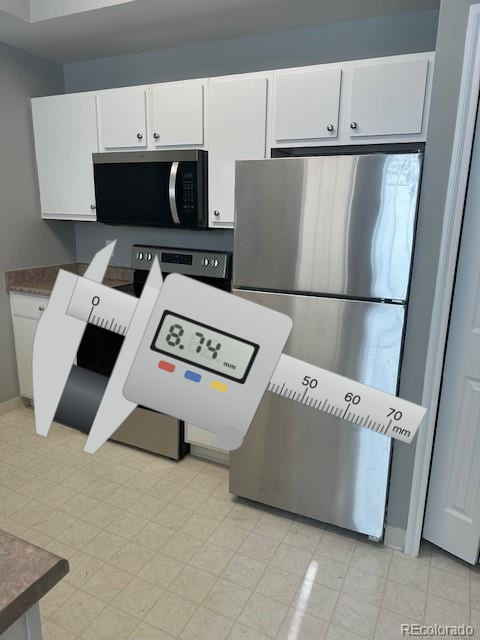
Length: mm 8.74
